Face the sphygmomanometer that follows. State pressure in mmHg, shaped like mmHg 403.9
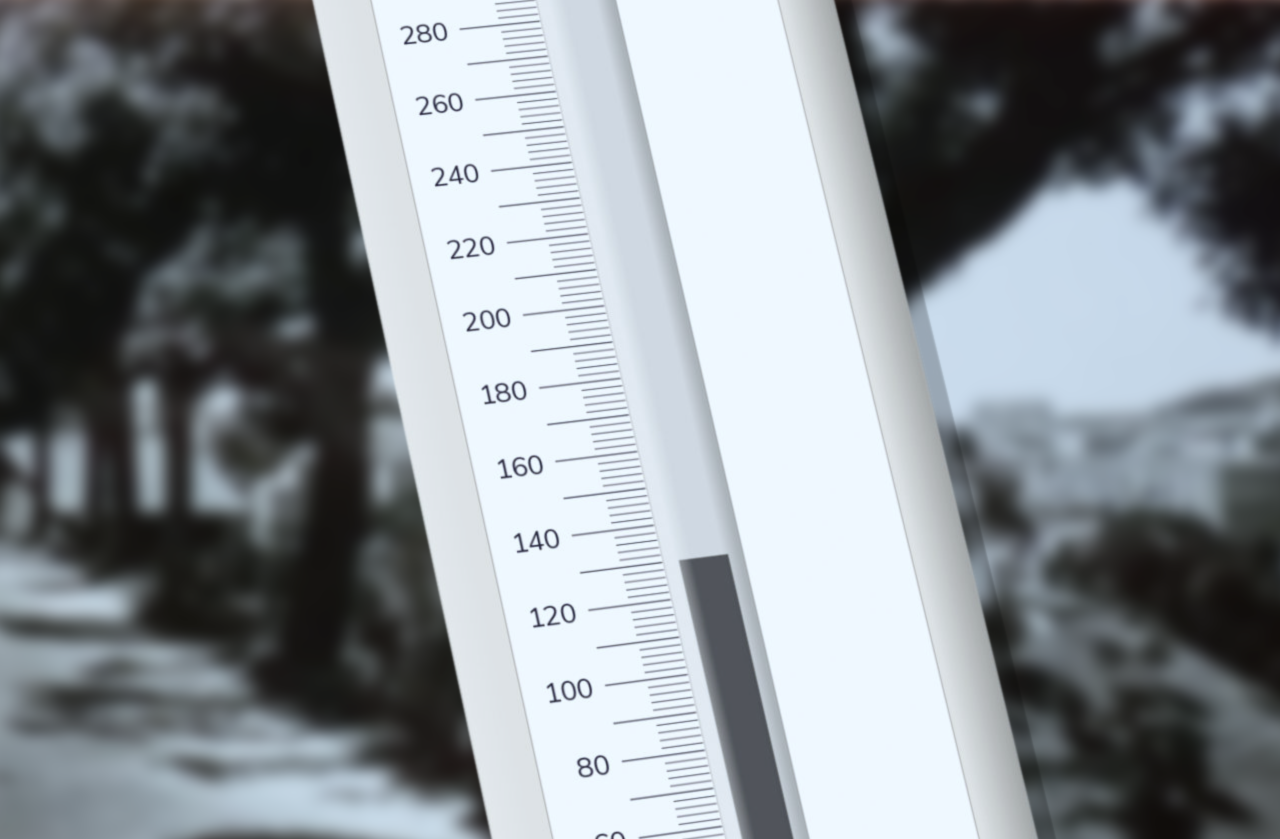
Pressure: mmHg 130
